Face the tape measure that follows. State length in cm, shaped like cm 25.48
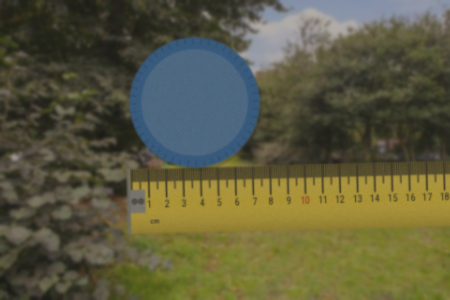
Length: cm 7.5
